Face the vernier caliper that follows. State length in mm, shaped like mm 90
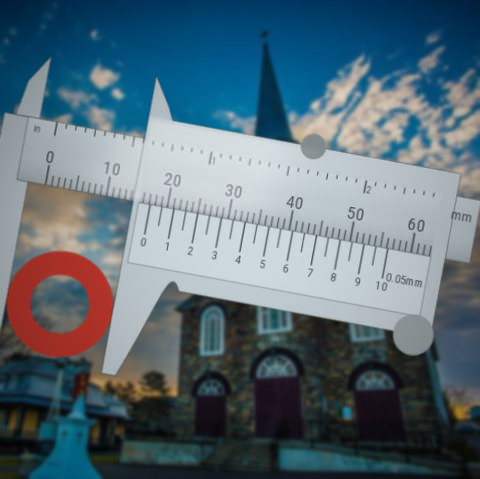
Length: mm 17.2
